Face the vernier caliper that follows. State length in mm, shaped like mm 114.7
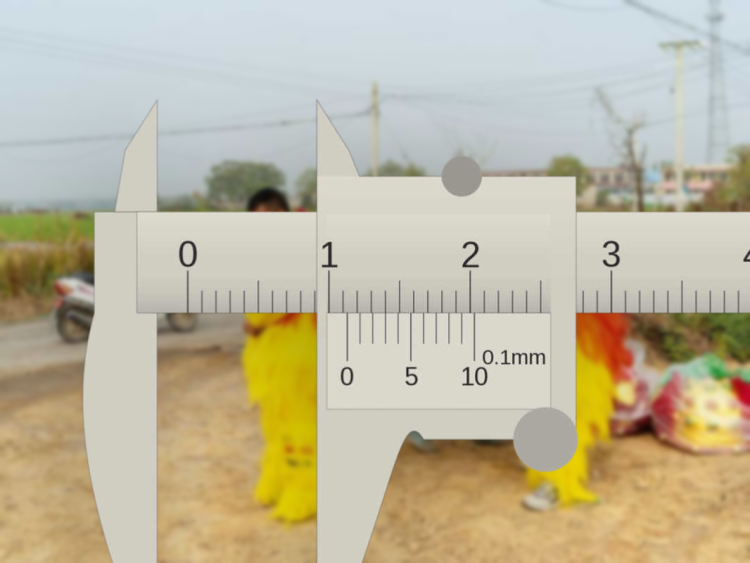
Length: mm 11.3
